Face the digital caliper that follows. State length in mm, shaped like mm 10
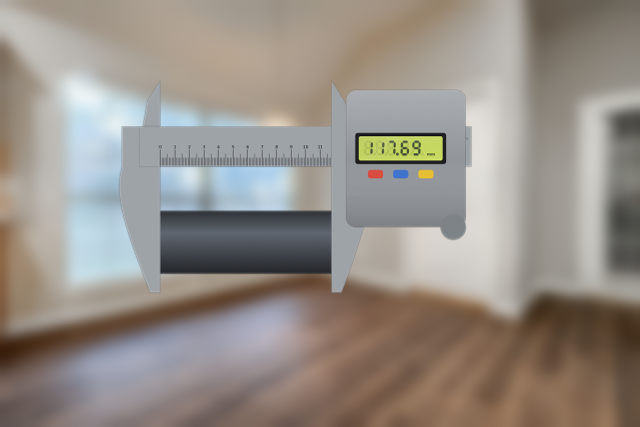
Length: mm 117.69
